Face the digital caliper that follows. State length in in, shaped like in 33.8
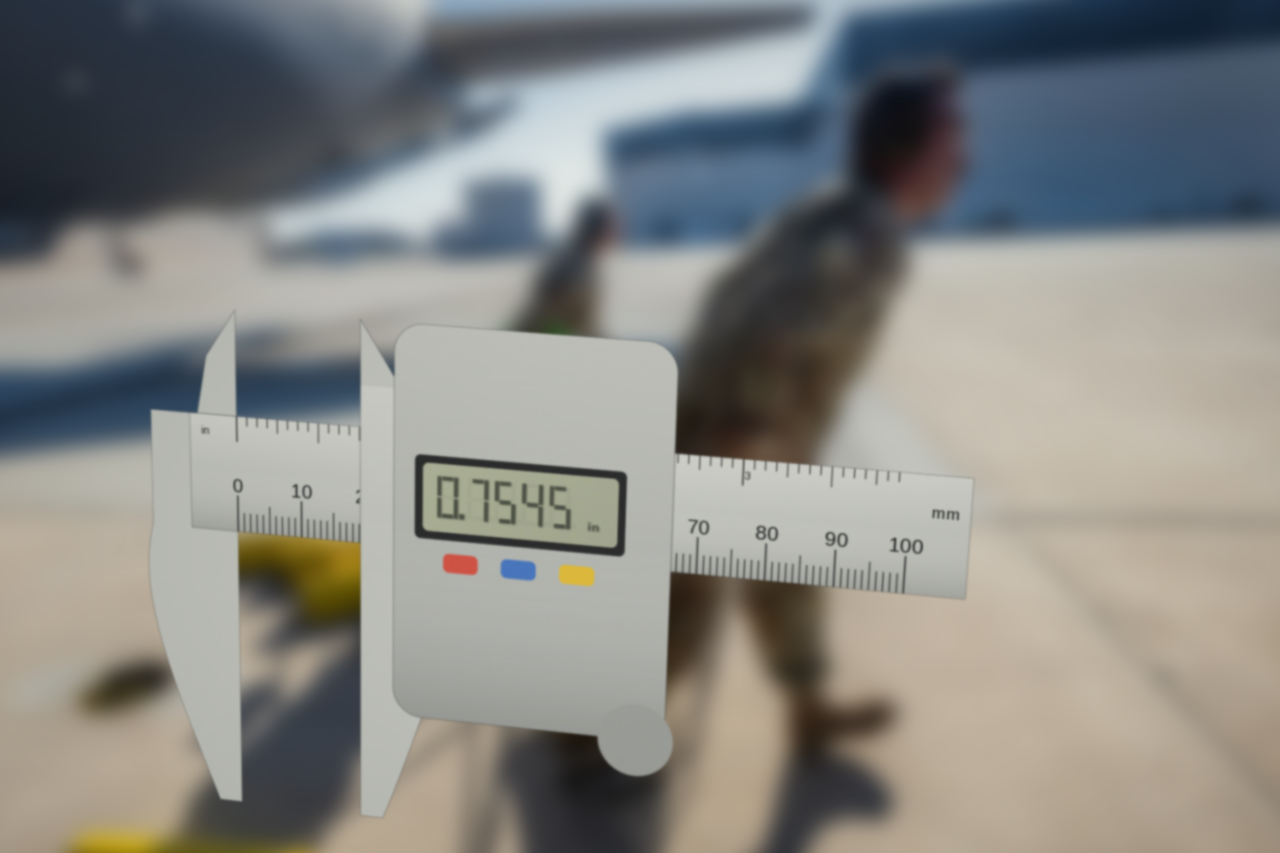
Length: in 0.7545
